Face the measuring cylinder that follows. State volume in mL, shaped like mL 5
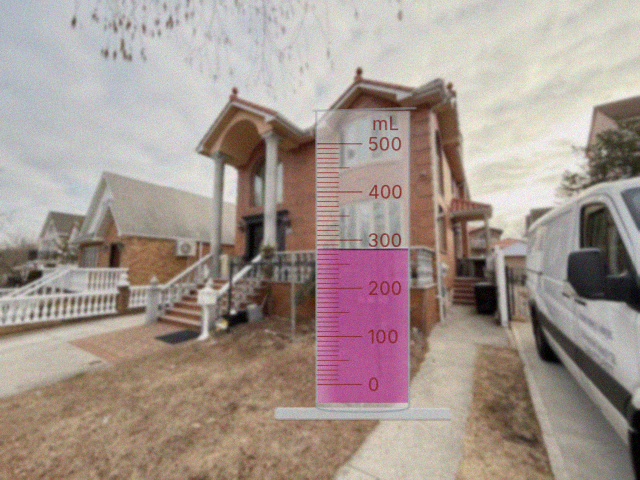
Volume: mL 280
